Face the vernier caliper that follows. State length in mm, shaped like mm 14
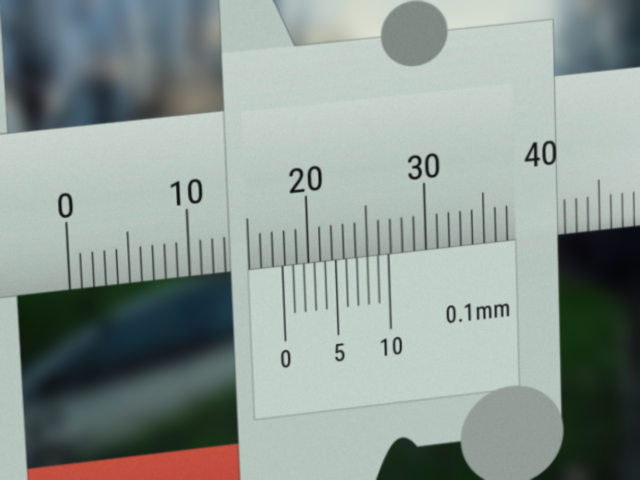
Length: mm 17.8
